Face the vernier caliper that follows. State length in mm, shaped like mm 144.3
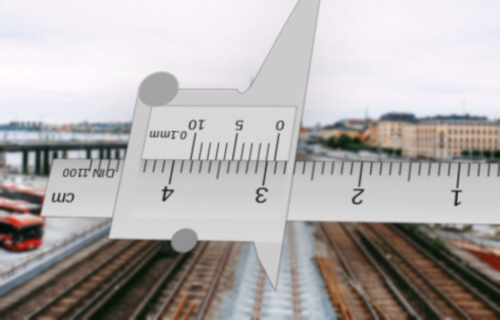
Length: mm 29.2
